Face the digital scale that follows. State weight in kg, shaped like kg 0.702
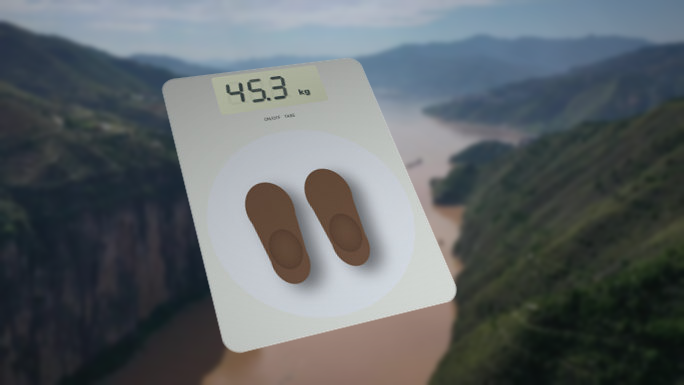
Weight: kg 45.3
